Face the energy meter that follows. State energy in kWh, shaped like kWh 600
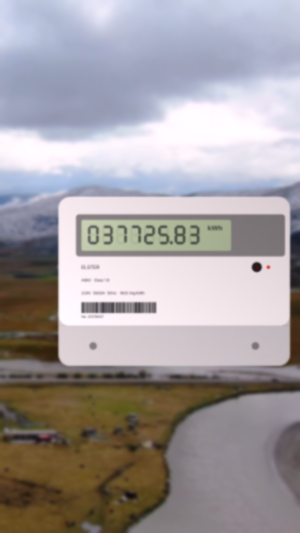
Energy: kWh 37725.83
